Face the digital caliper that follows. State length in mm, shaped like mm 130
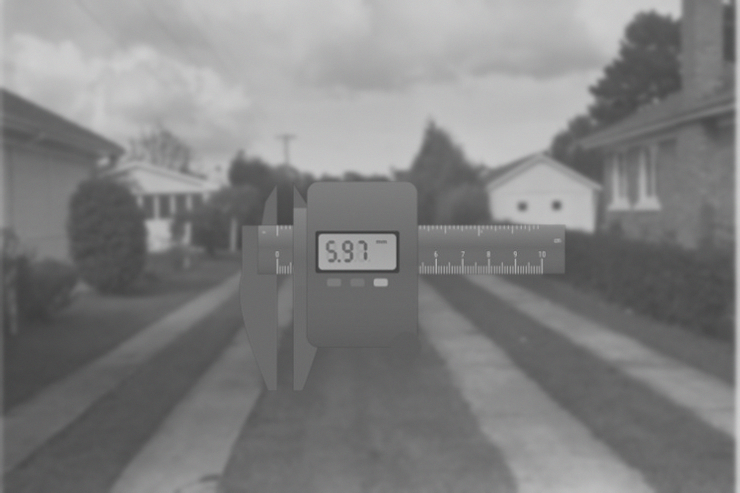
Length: mm 5.97
